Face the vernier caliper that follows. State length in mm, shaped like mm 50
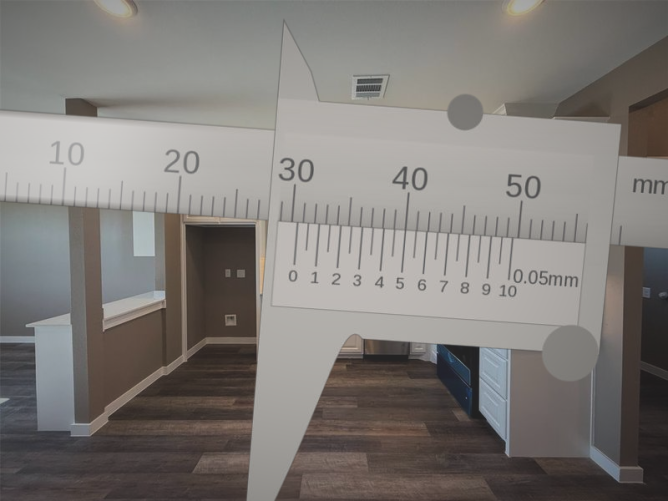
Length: mm 30.5
